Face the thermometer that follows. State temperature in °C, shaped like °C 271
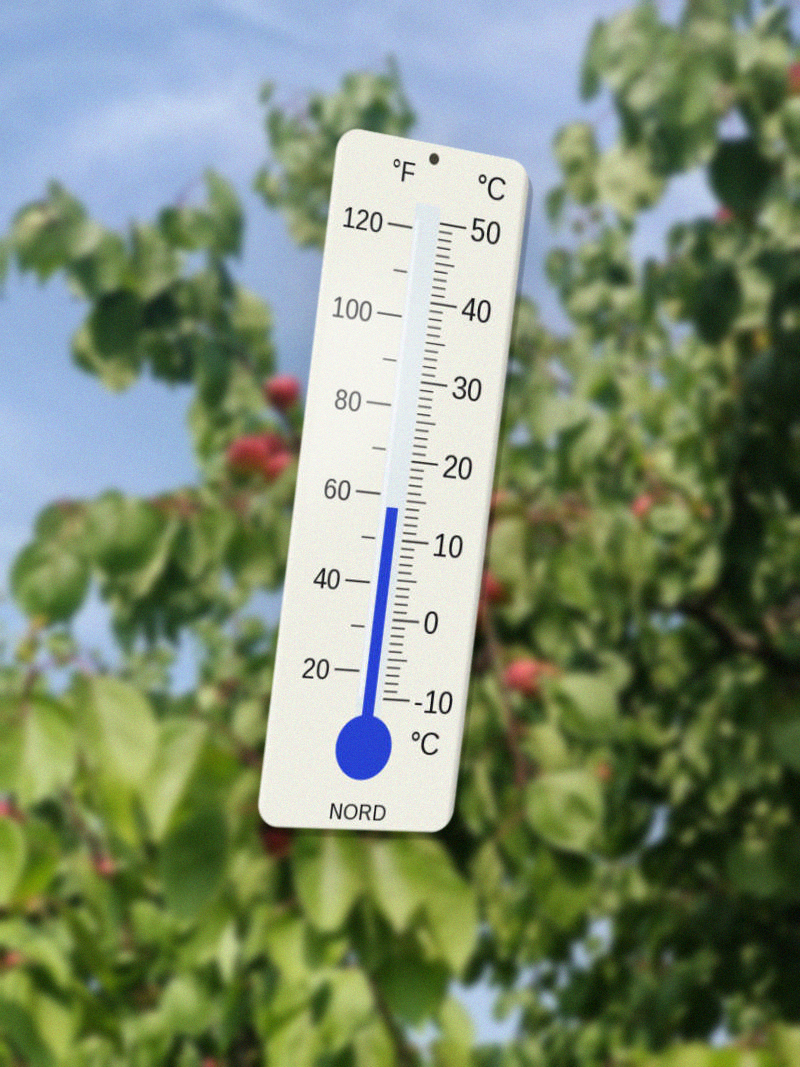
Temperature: °C 14
